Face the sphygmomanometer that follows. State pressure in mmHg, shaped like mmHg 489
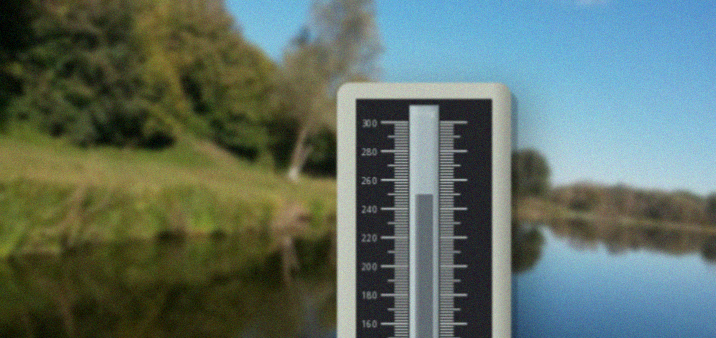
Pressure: mmHg 250
